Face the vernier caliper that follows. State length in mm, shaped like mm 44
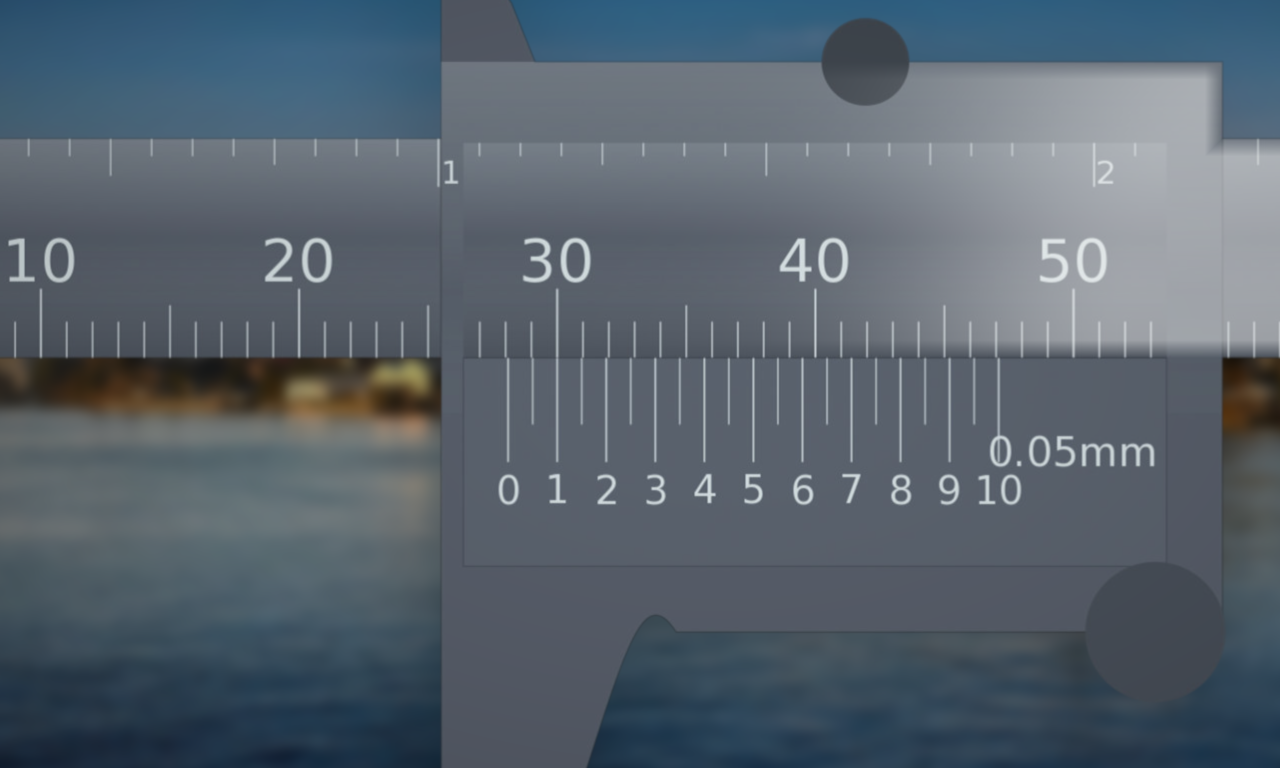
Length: mm 28.1
